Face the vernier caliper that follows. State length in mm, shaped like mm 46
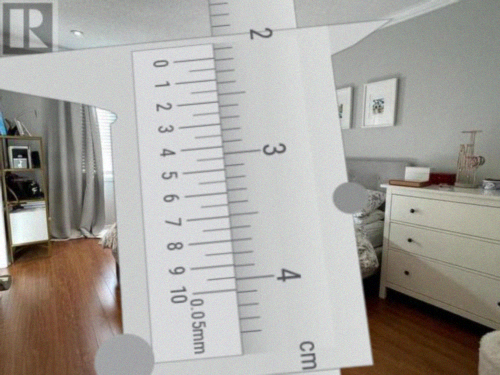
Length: mm 21.8
